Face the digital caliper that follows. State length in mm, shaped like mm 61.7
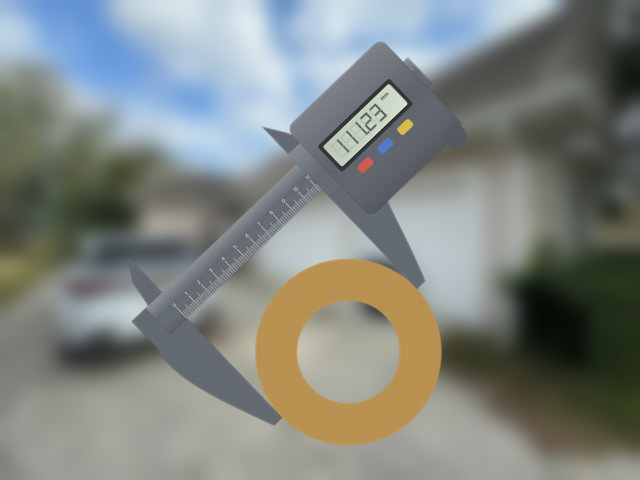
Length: mm 111.23
